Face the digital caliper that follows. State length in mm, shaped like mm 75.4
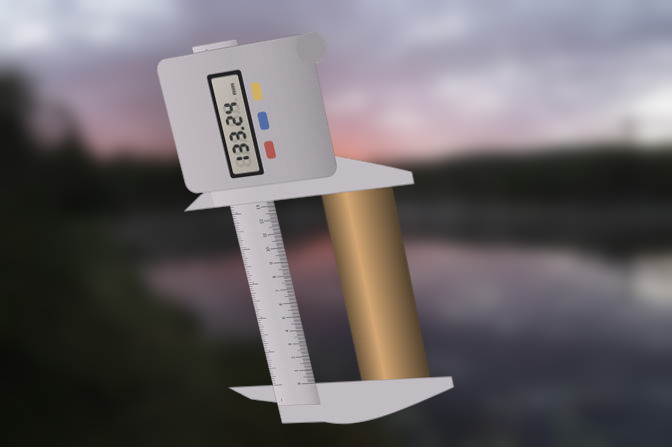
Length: mm 133.24
